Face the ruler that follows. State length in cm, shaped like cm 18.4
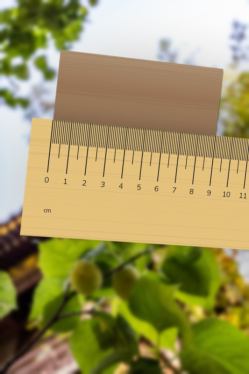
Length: cm 9
